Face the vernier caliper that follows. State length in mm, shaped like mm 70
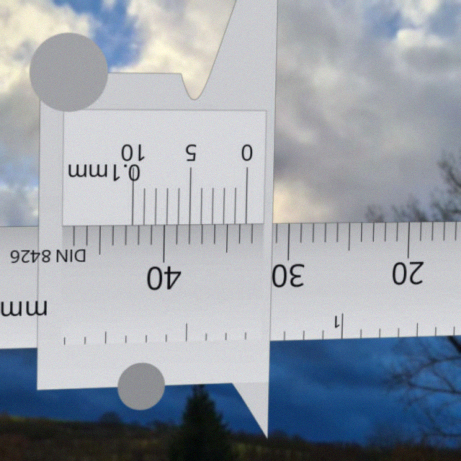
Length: mm 33.5
